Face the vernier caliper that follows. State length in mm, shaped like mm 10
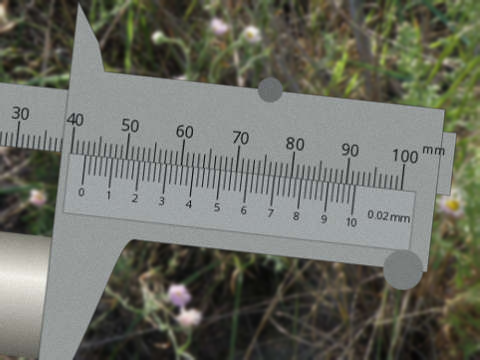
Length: mm 42.6
